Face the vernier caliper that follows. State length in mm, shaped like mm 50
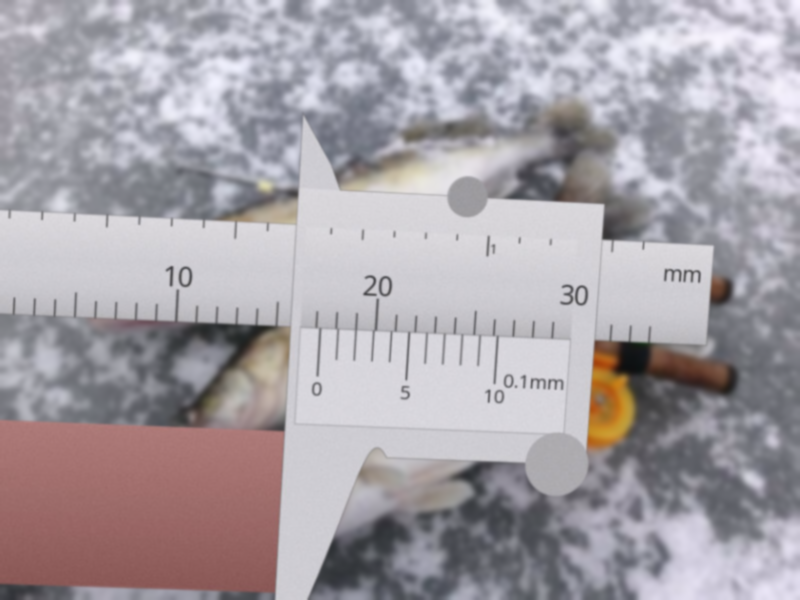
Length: mm 17.2
